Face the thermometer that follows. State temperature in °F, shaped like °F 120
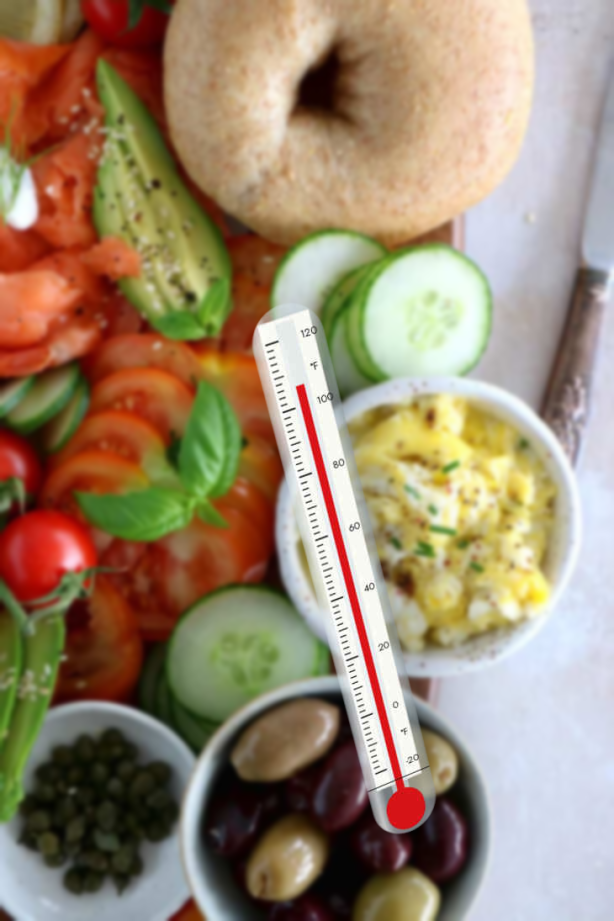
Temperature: °F 106
